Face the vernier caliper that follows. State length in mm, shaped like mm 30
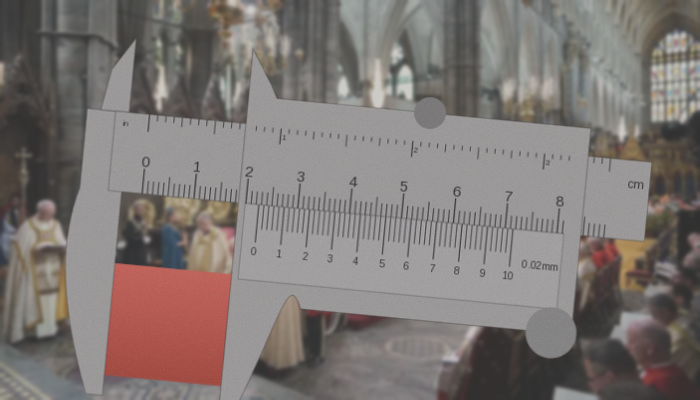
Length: mm 22.5
